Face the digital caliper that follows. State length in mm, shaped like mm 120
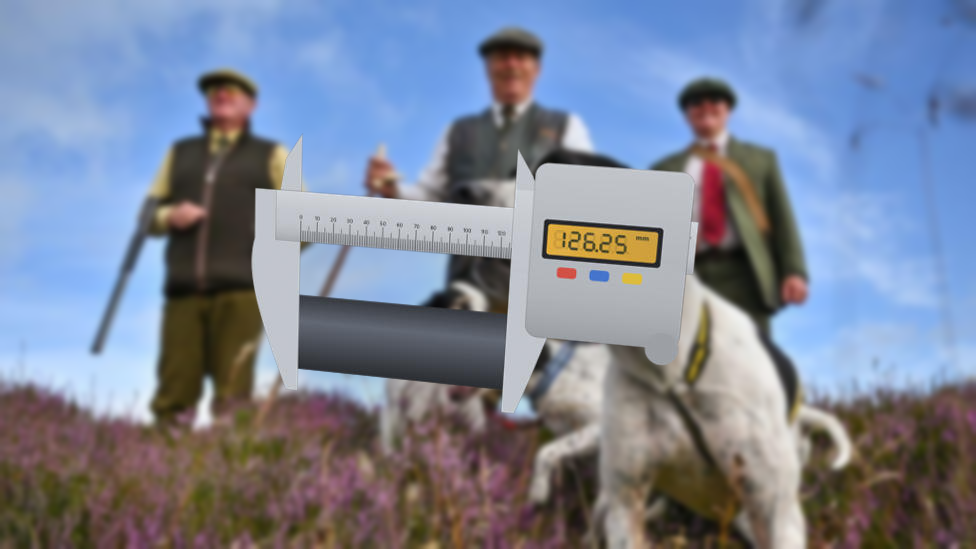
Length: mm 126.25
